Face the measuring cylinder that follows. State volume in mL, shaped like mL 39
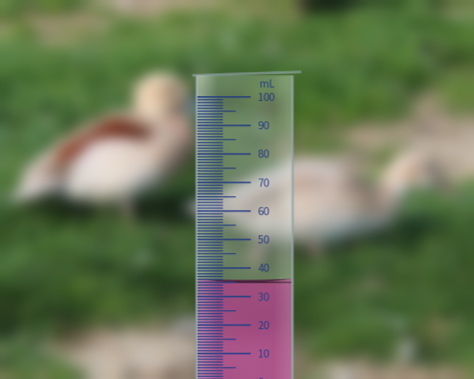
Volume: mL 35
